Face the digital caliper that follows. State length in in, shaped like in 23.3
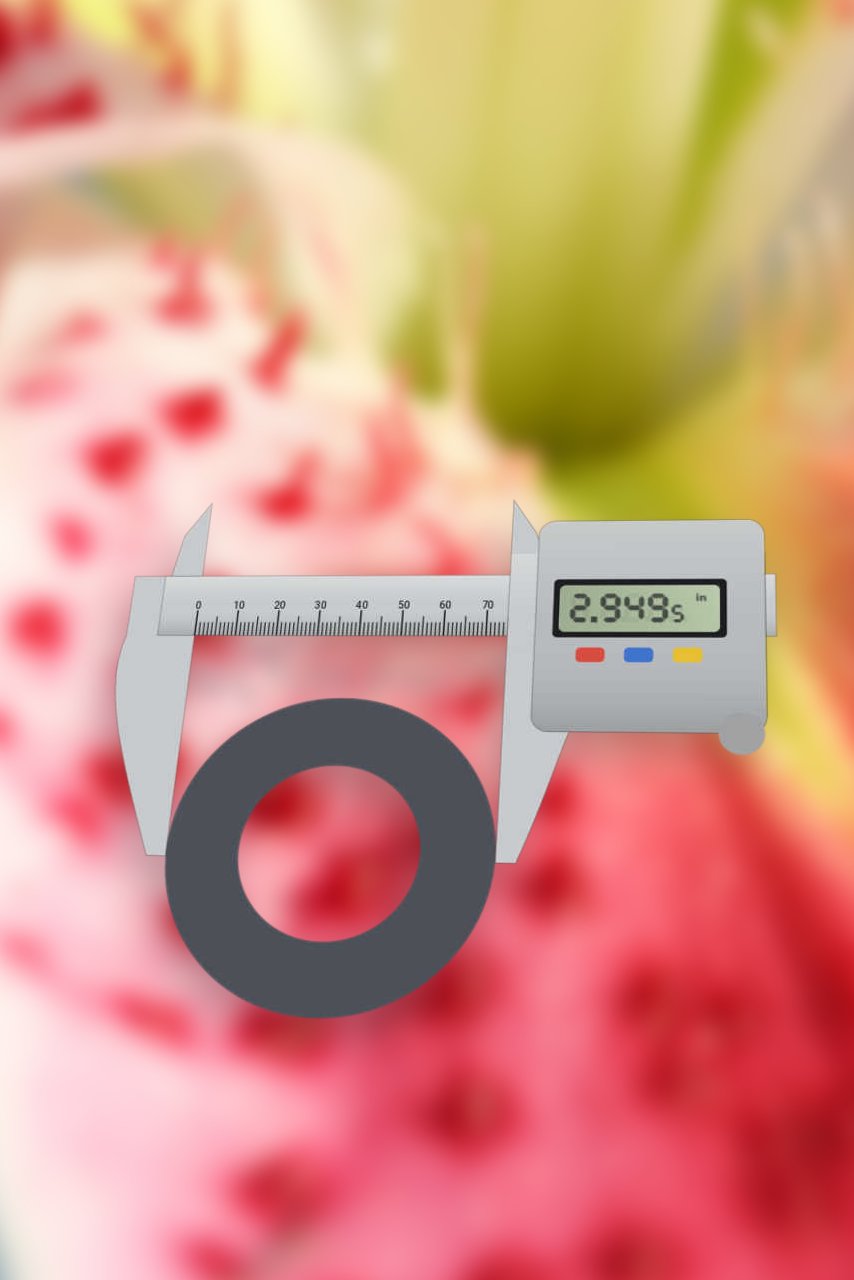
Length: in 2.9495
